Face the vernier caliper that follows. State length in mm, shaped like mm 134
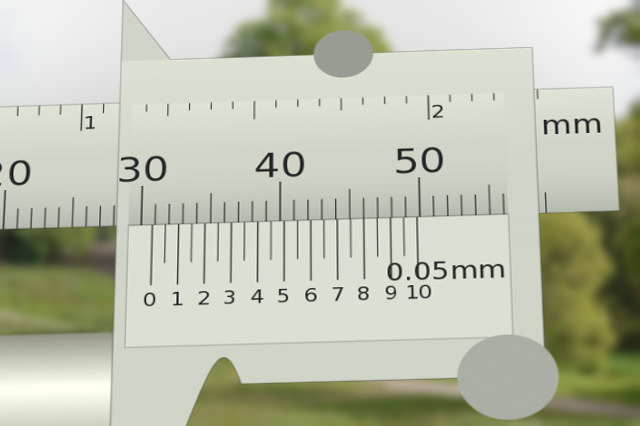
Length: mm 30.8
